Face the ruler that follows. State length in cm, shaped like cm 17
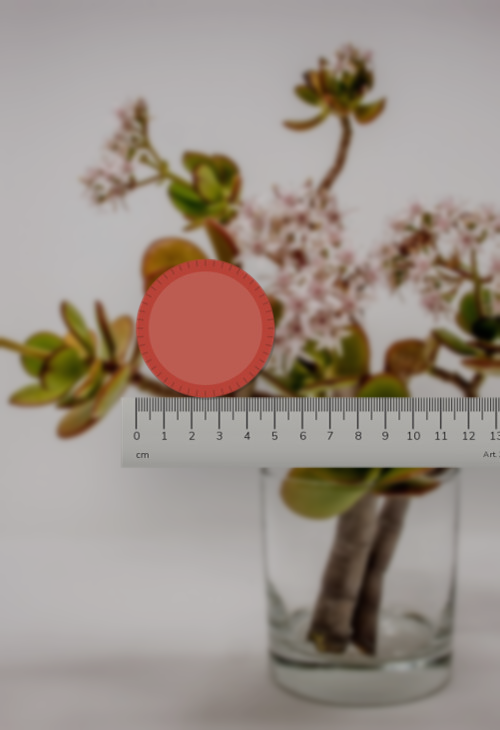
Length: cm 5
